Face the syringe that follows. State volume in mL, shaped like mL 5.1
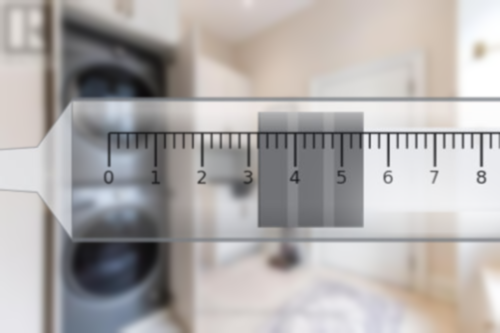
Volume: mL 3.2
